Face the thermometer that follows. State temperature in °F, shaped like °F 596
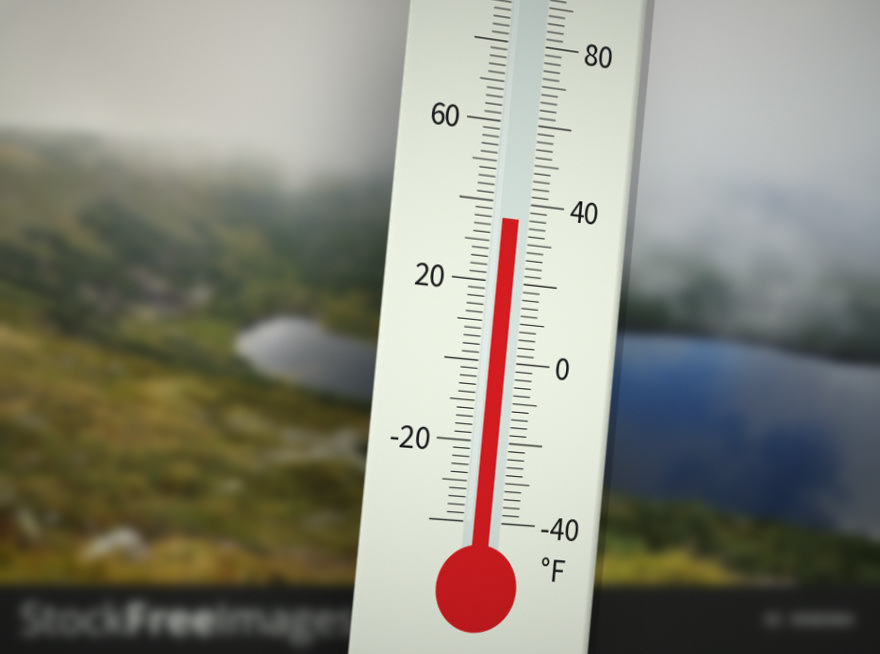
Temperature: °F 36
